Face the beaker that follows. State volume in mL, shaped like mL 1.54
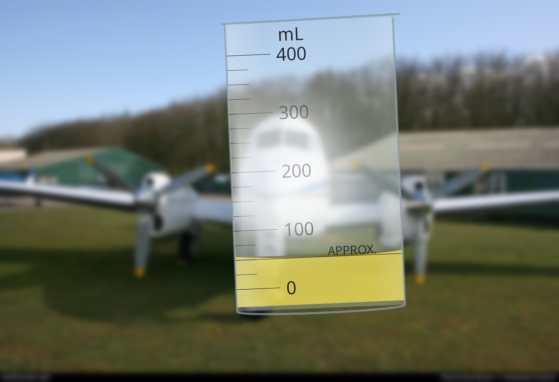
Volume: mL 50
